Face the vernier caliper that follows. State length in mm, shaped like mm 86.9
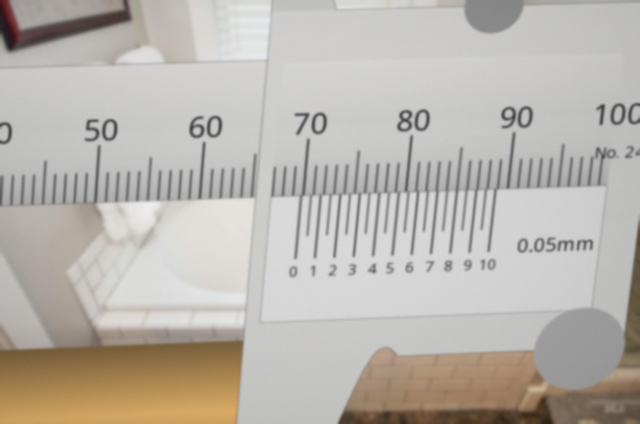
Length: mm 69.8
